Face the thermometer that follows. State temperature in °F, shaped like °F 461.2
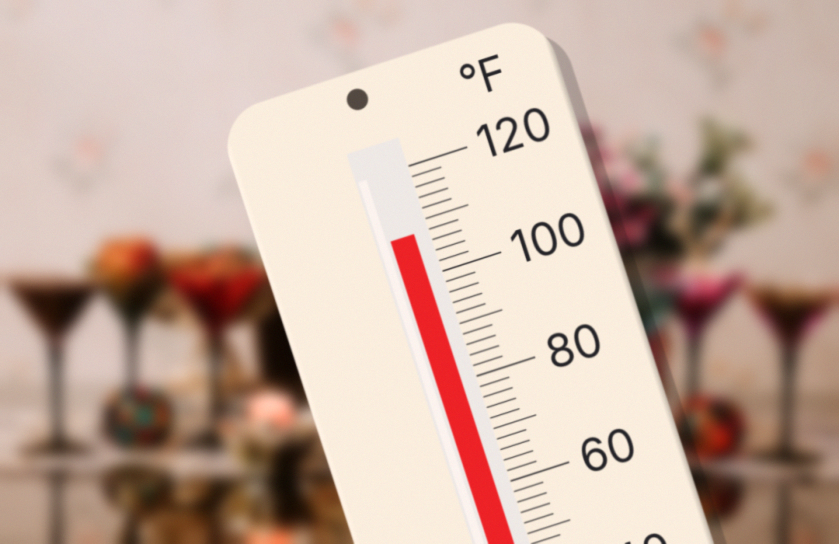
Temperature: °F 108
